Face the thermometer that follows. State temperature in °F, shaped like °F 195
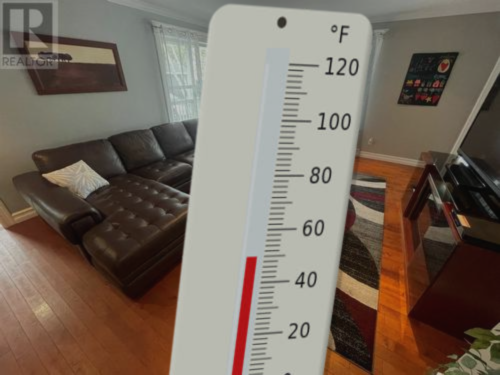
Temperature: °F 50
